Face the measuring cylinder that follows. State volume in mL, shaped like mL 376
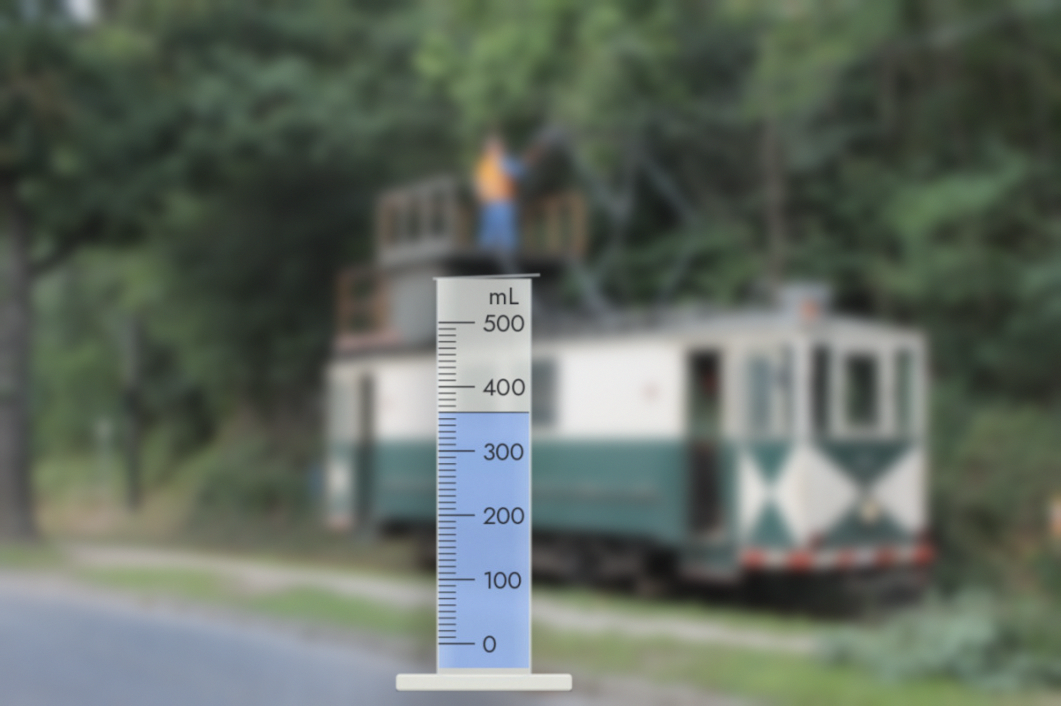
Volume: mL 360
